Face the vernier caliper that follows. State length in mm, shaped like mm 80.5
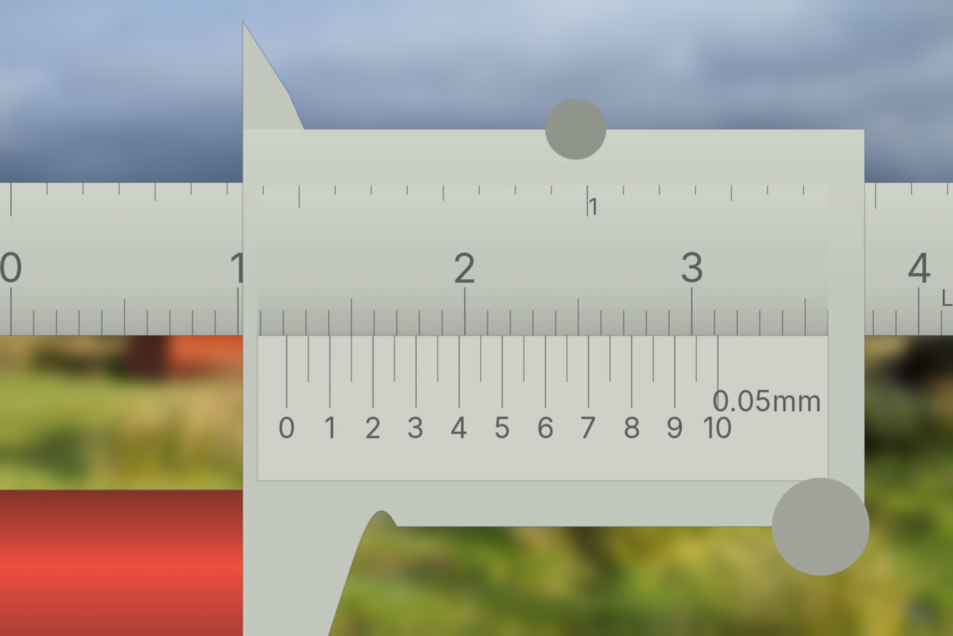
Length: mm 12.15
